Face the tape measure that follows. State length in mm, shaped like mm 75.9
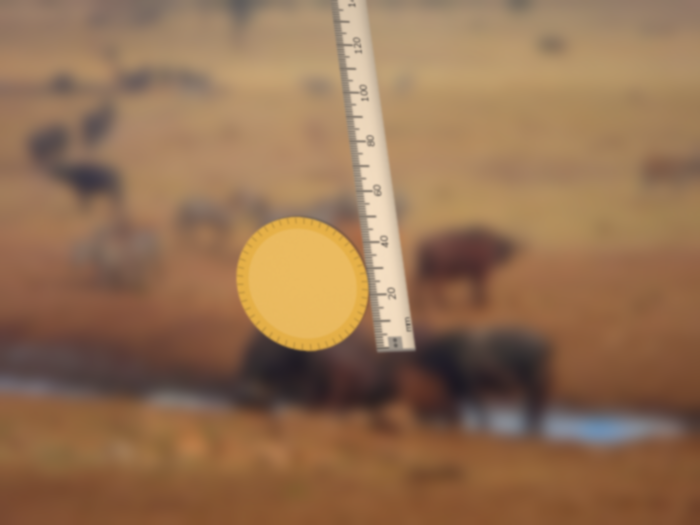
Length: mm 50
